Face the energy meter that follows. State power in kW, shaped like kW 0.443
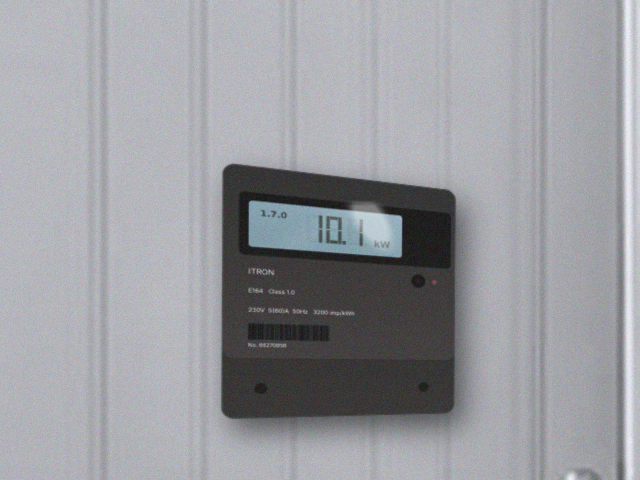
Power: kW 10.1
